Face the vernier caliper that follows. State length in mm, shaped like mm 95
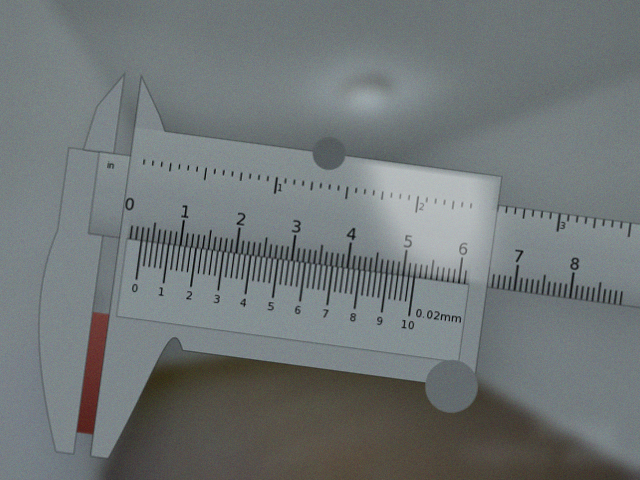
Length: mm 3.0
